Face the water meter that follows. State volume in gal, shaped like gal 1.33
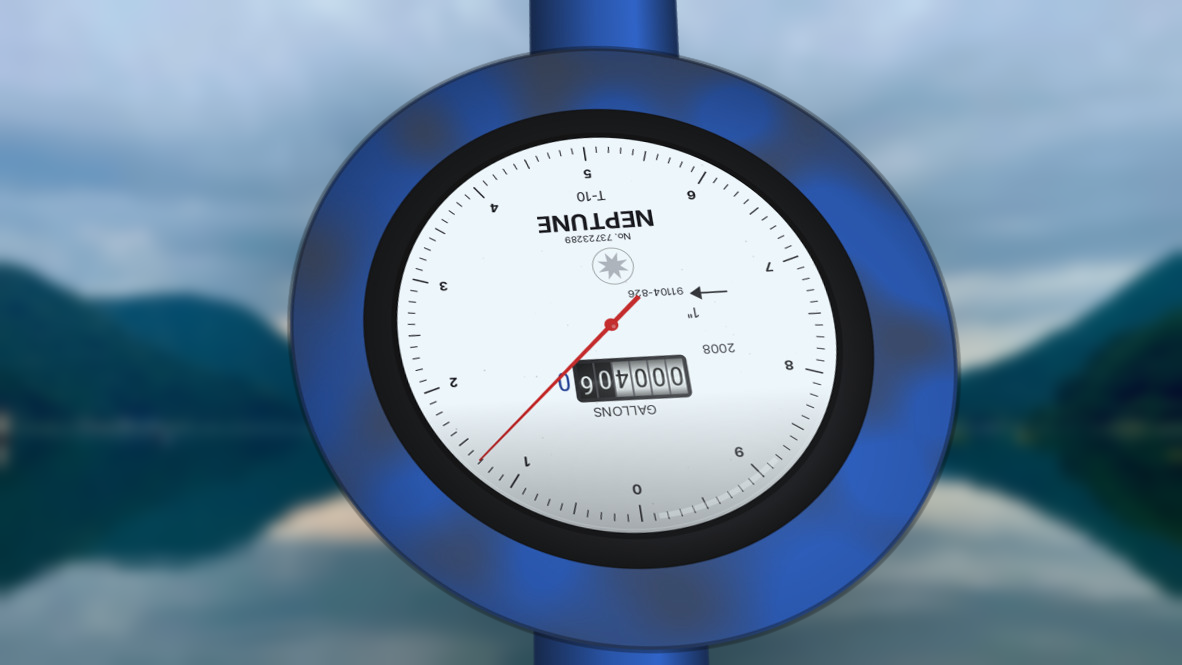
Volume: gal 4061.3
